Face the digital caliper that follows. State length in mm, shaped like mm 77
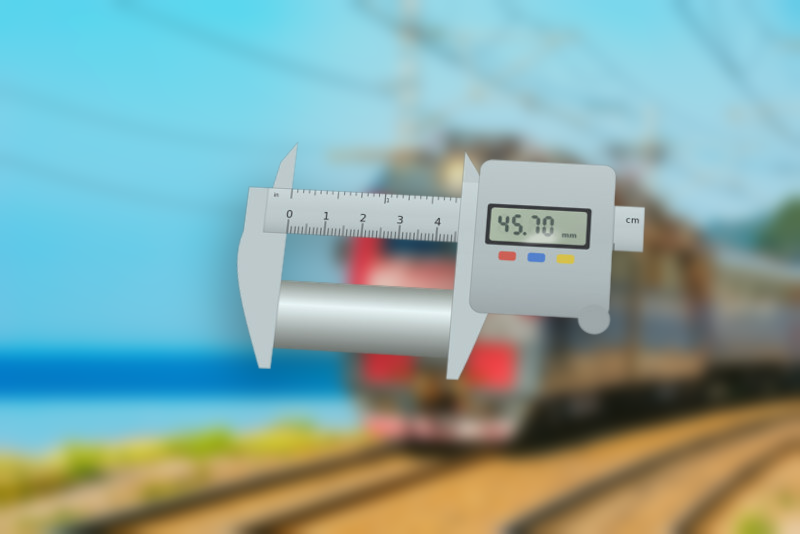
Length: mm 45.70
